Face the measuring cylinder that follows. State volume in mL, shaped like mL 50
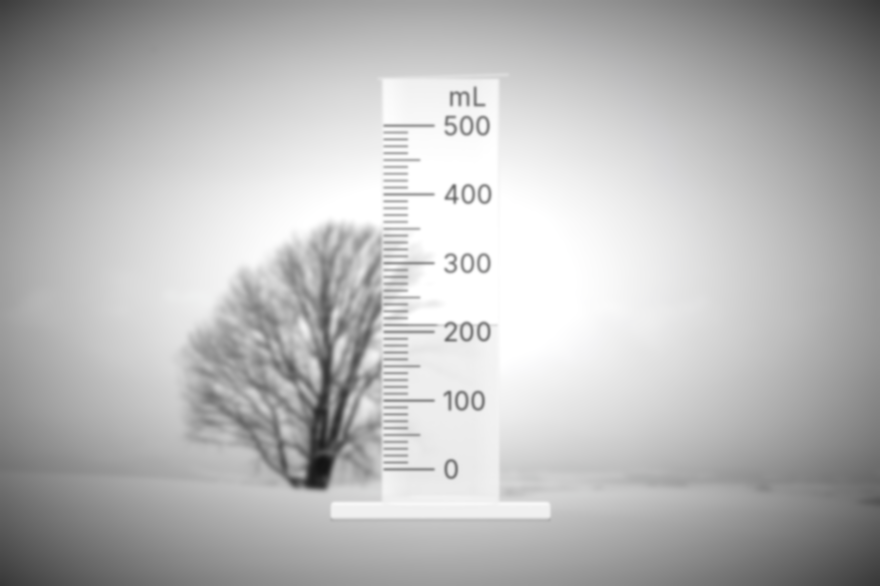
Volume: mL 210
